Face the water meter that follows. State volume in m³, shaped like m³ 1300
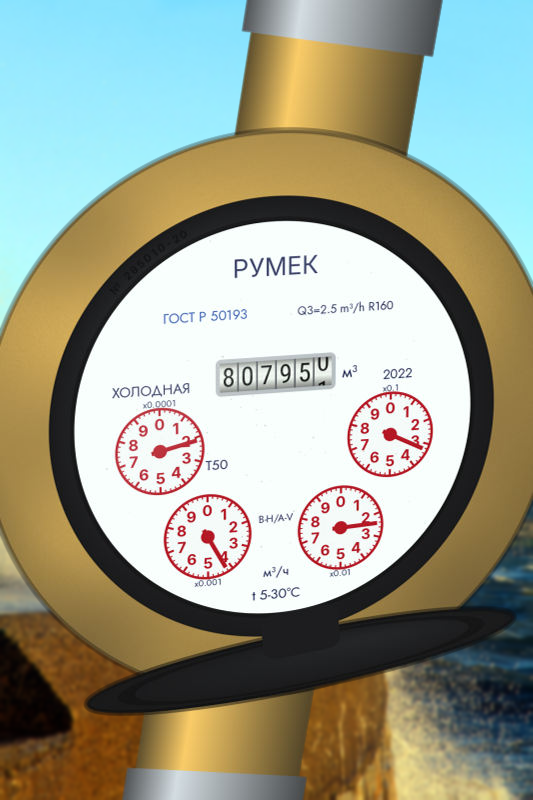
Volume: m³ 807950.3242
